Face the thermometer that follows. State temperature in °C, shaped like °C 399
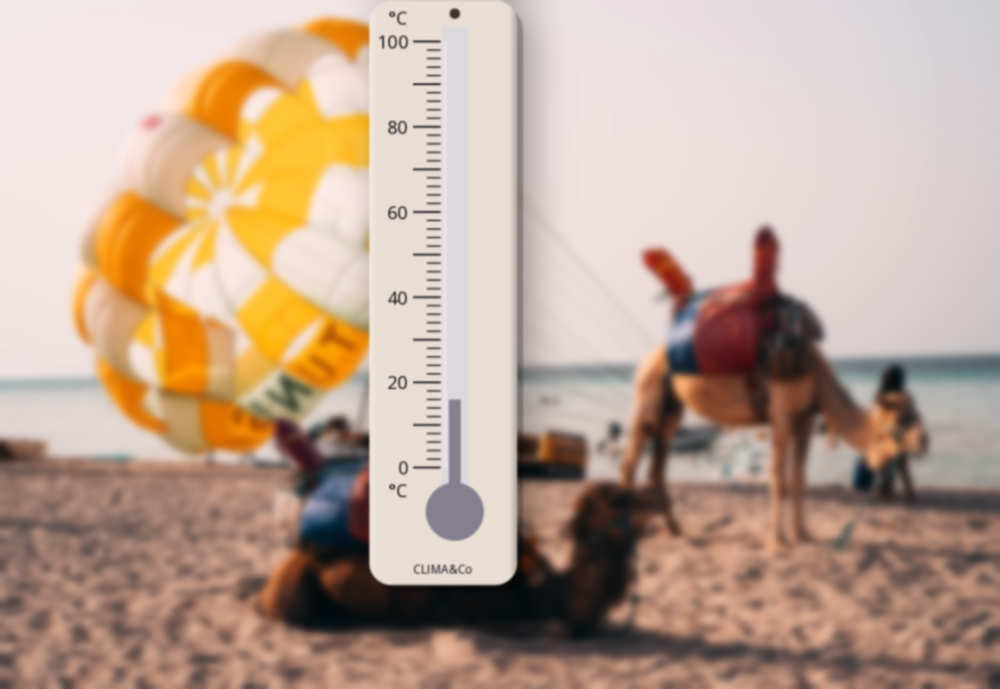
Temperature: °C 16
